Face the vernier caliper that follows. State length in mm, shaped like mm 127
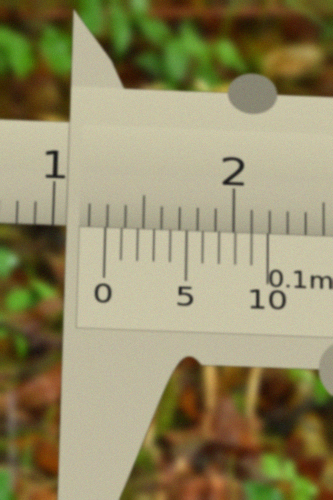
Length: mm 12.9
